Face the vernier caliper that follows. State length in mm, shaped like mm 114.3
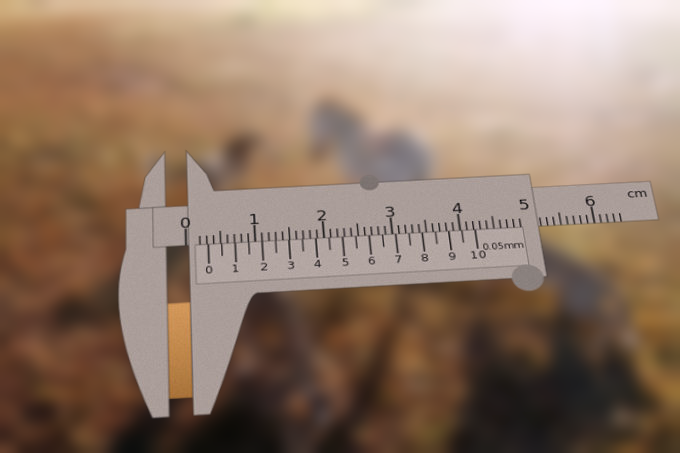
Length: mm 3.2
